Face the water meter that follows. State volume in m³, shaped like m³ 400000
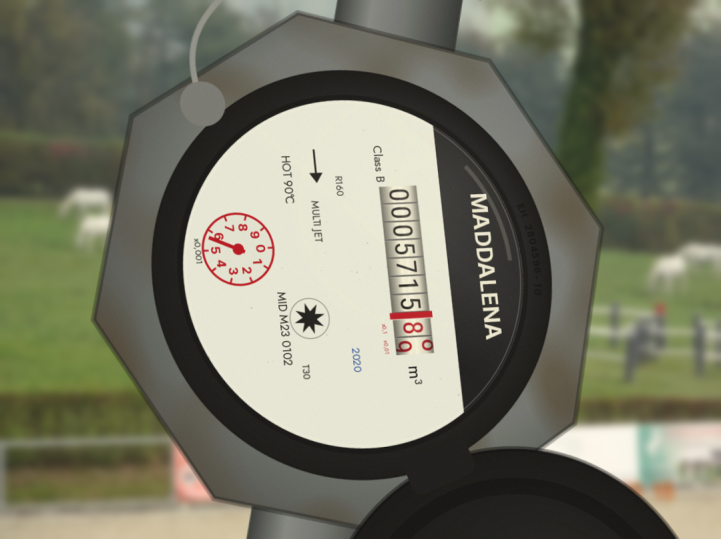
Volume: m³ 5715.885
